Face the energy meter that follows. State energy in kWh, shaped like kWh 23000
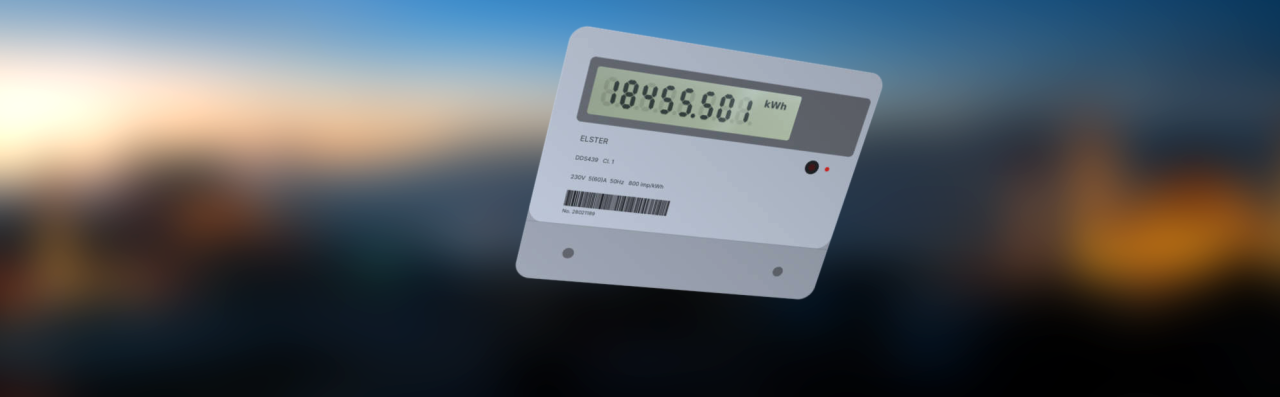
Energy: kWh 18455.501
